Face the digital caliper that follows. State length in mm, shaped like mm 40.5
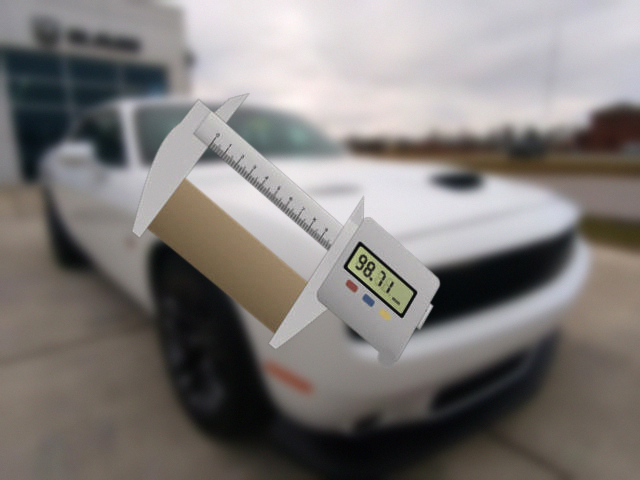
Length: mm 98.71
